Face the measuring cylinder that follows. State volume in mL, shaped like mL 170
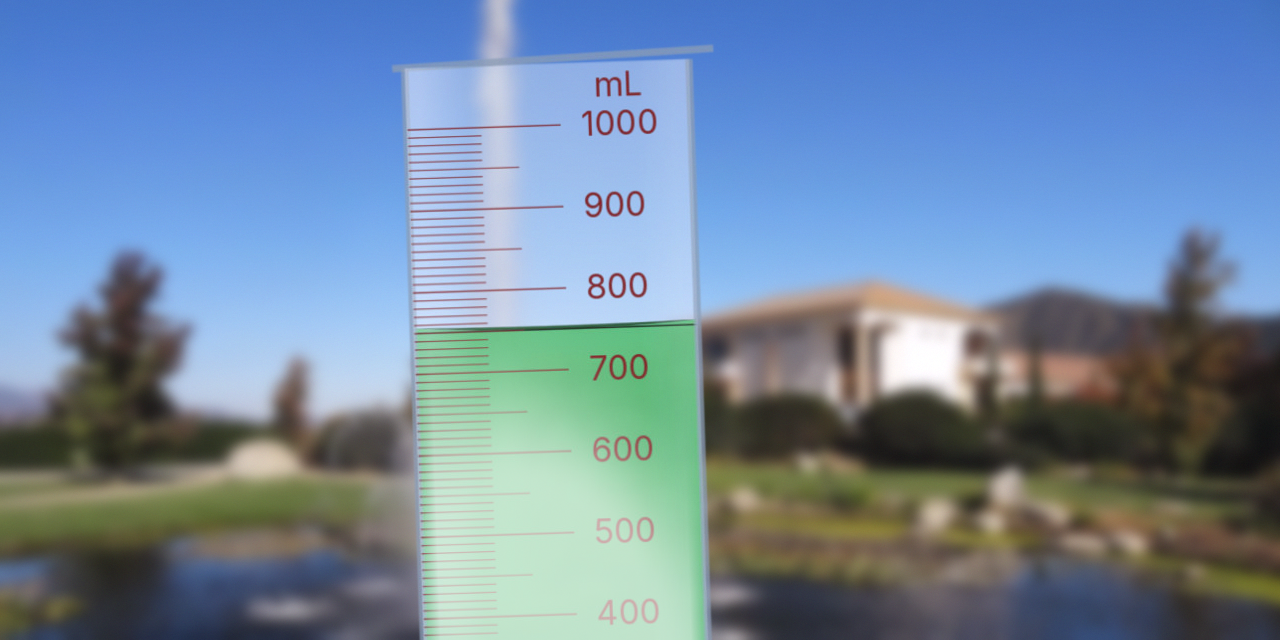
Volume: mL 750
